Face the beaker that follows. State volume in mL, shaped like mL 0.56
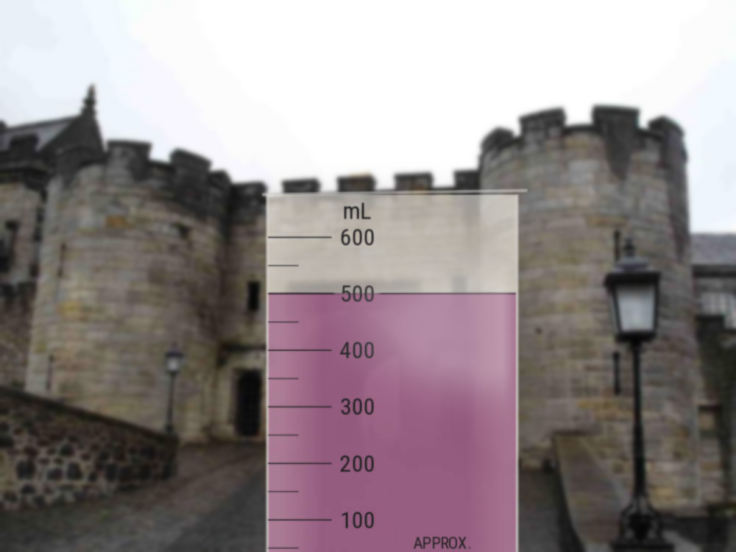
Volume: mL 500
